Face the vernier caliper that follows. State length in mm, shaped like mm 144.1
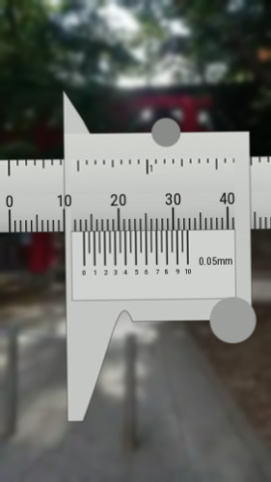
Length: mm 13.6
